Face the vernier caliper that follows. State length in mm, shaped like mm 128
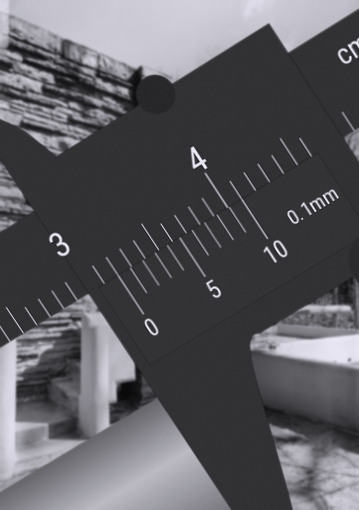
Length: mm 32.0
